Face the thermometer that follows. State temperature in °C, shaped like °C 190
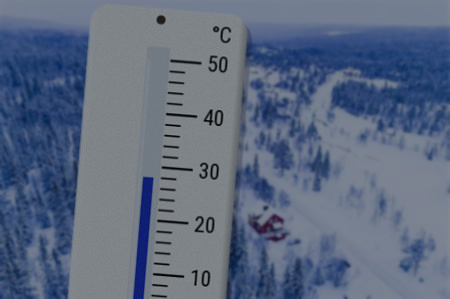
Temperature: °C 28
